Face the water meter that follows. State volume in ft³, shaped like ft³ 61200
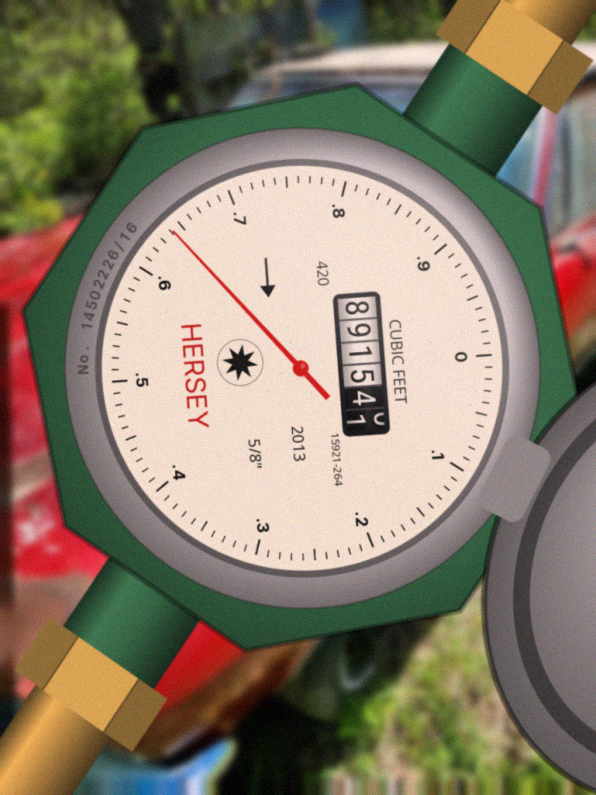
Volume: ft³ 891540.64
